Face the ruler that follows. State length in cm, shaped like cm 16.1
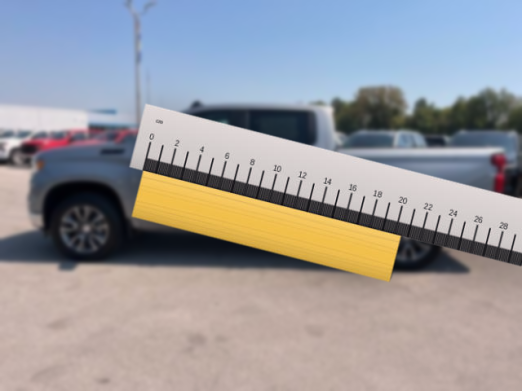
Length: cm 20.5
